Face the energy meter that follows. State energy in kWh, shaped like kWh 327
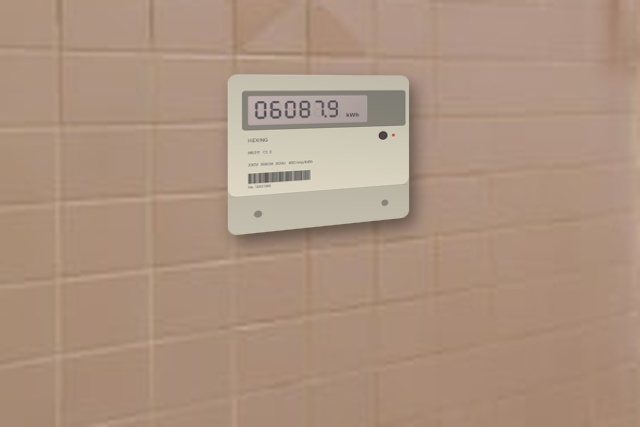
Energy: kWh 6087.9
